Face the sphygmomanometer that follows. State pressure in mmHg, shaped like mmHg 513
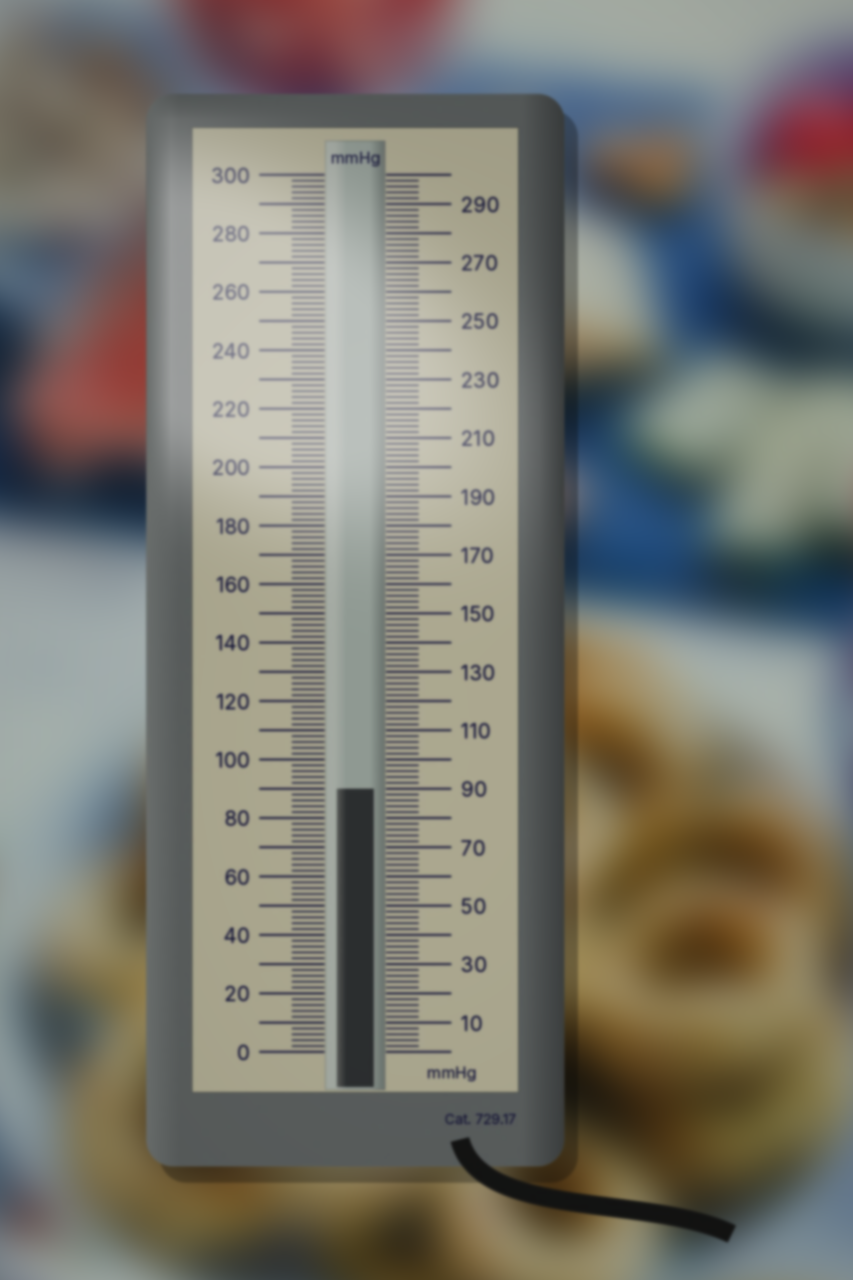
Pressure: mmHg 90
